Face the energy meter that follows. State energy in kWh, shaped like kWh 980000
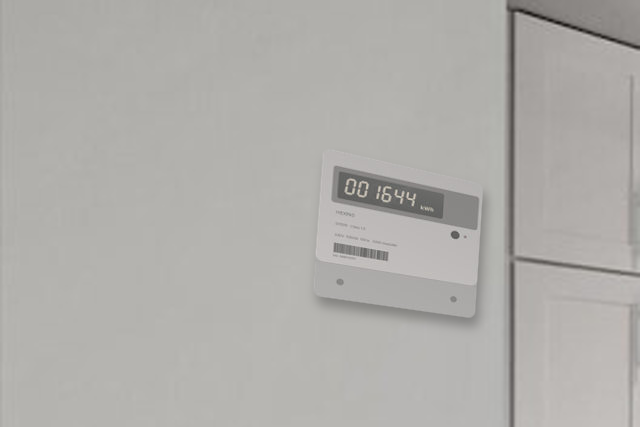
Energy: kWh 1644
